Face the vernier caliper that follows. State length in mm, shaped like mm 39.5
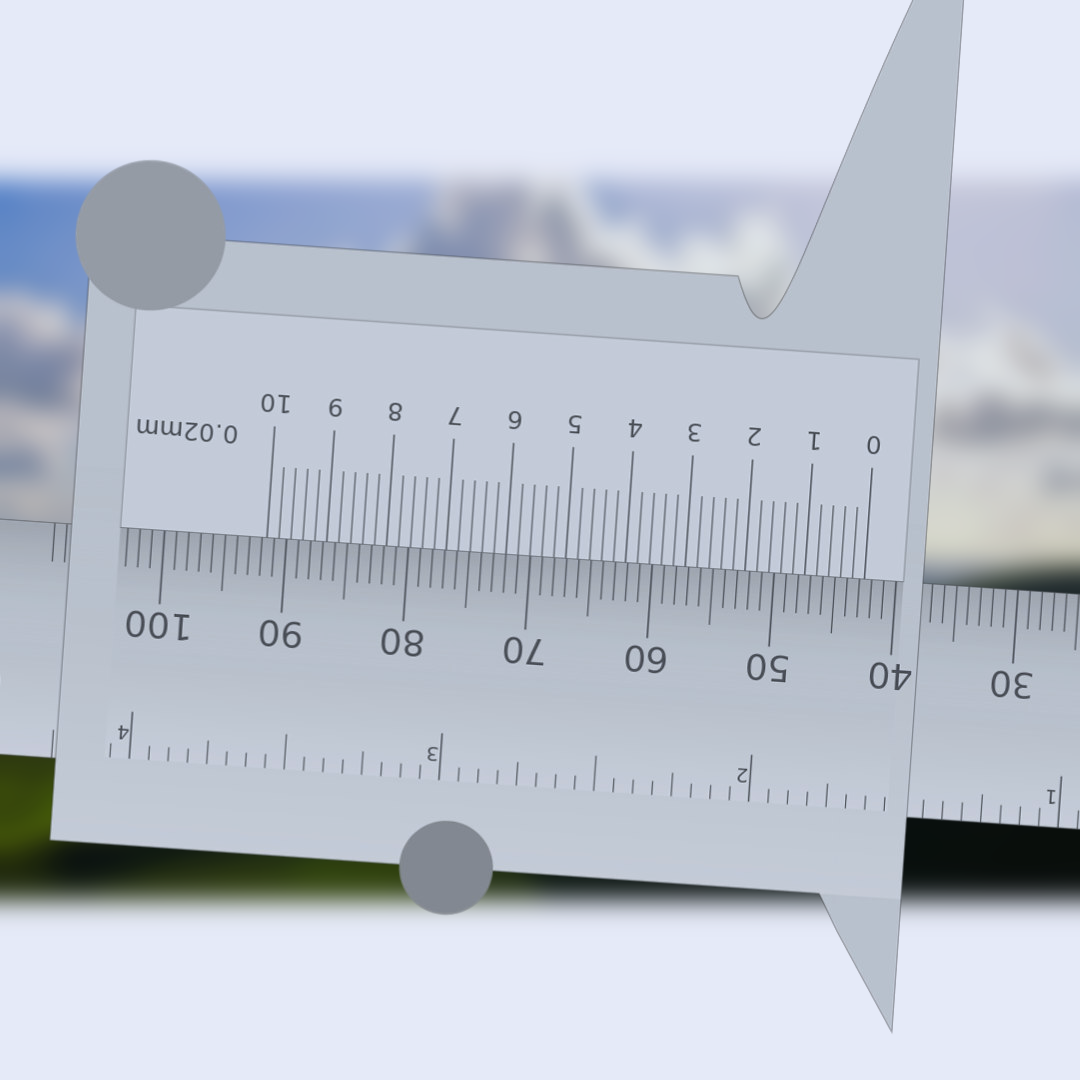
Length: mm 42.6
